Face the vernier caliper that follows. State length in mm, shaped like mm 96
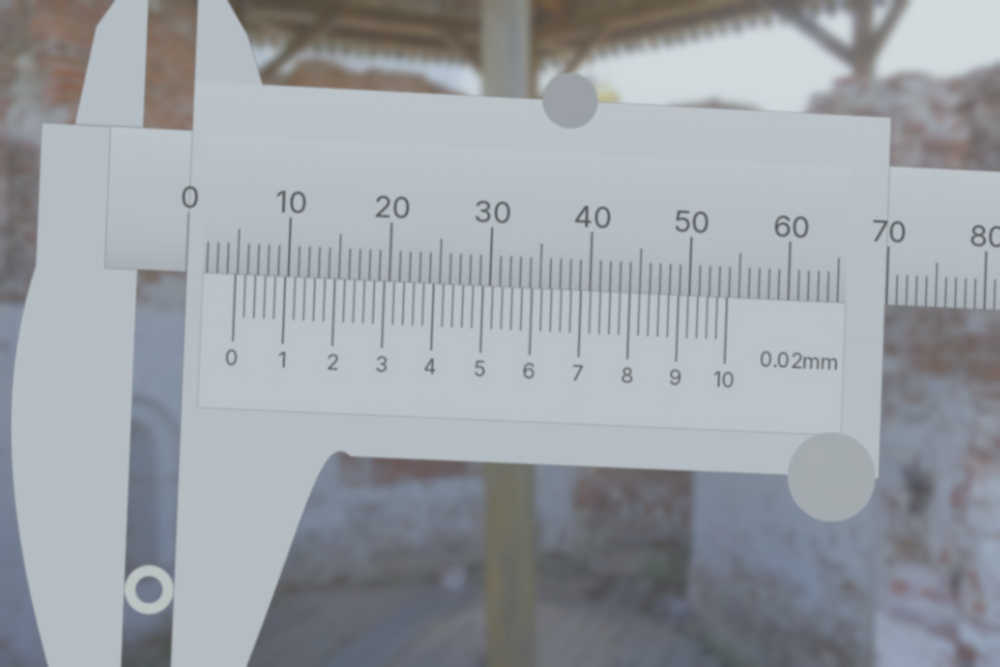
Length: mm 4.8
